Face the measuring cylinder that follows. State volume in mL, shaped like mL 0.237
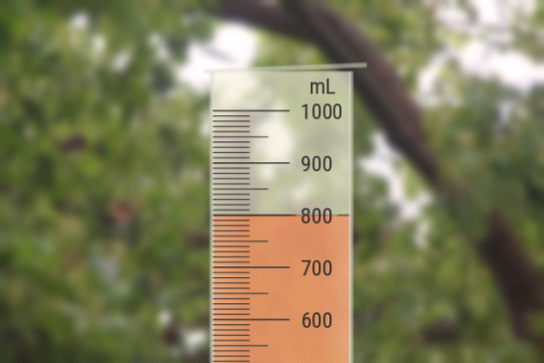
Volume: mL 800
